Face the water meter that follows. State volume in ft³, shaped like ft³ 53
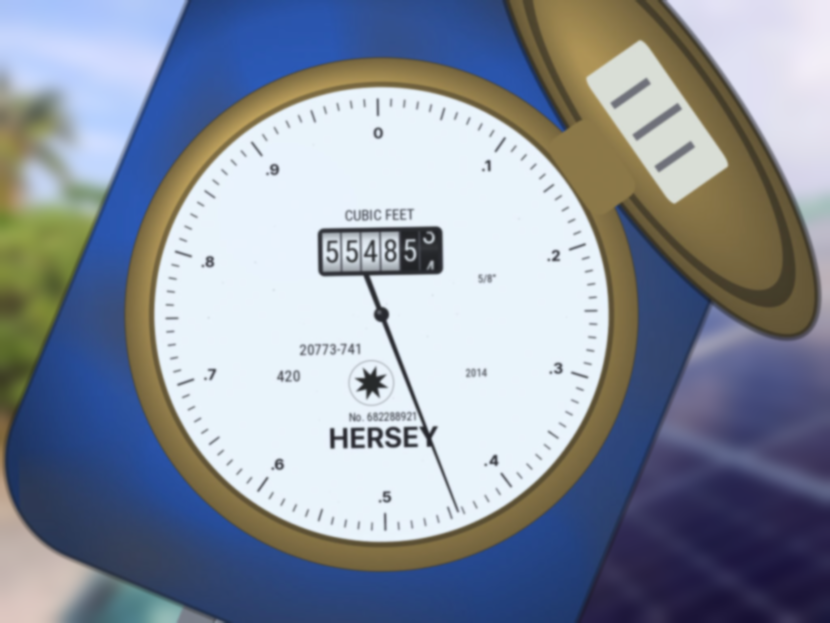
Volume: ft³ 554853.44
